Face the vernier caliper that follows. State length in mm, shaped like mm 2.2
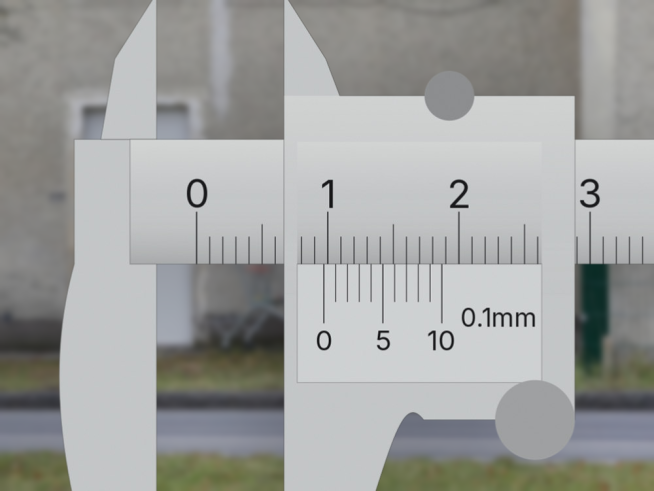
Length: mm 9.7
